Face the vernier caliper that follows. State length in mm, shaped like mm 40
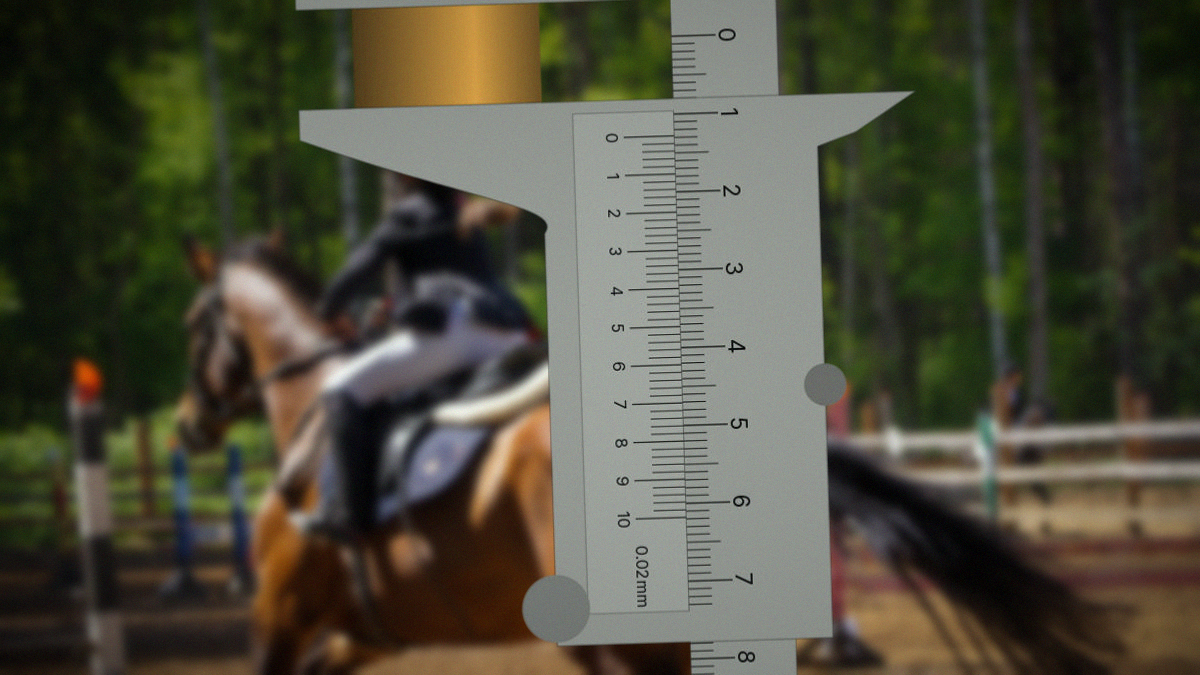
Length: mm 12.8
